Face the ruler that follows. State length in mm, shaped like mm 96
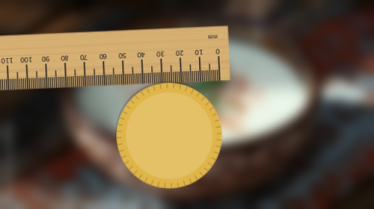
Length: mm 55
